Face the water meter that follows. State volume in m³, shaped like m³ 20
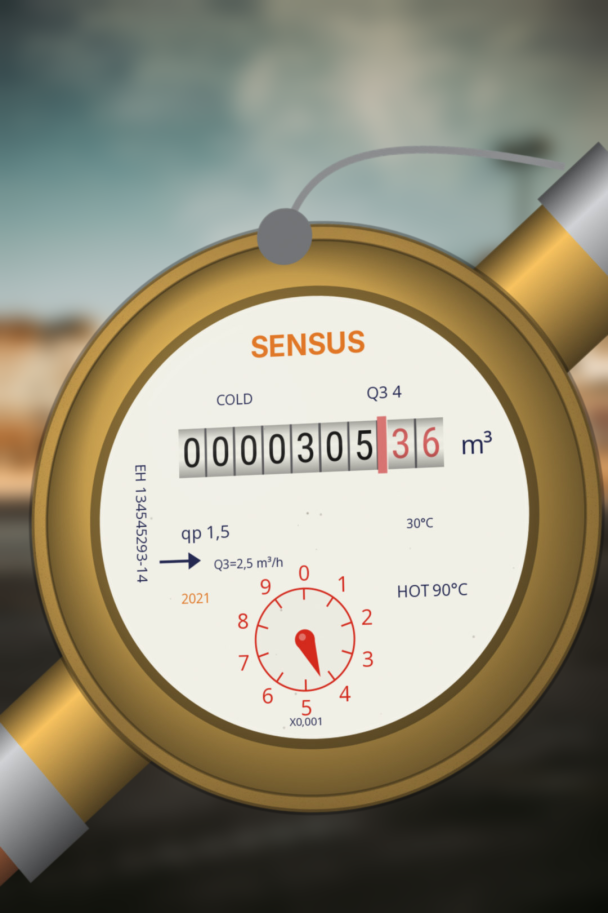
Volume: m³ 305.364
